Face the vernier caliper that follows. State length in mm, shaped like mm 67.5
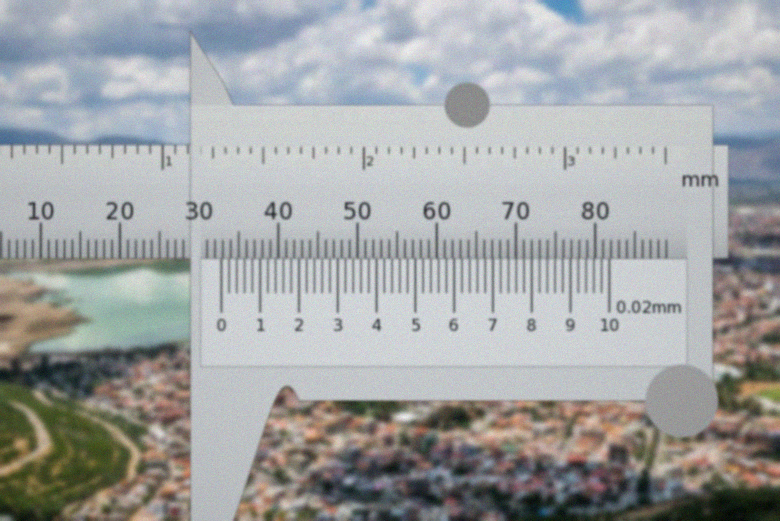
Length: mm 32.8
